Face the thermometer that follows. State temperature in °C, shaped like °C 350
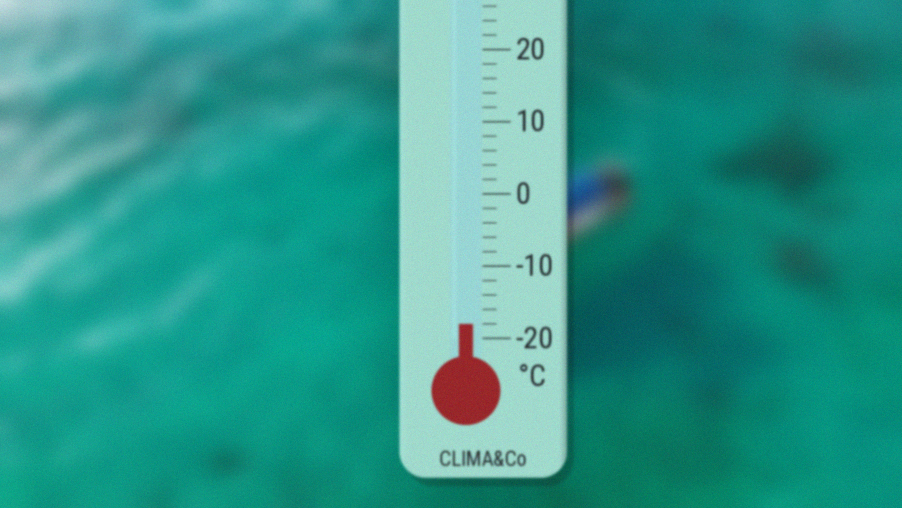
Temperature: °C -18
